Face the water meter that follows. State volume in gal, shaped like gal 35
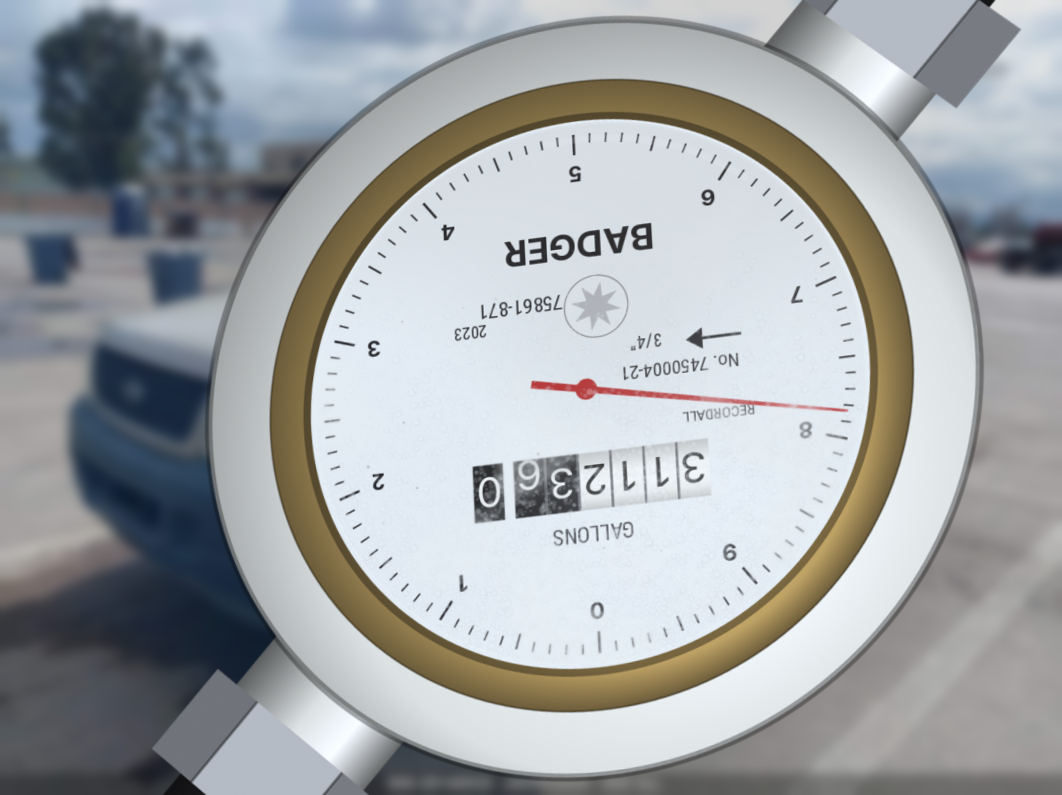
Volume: gal 3112357.8
